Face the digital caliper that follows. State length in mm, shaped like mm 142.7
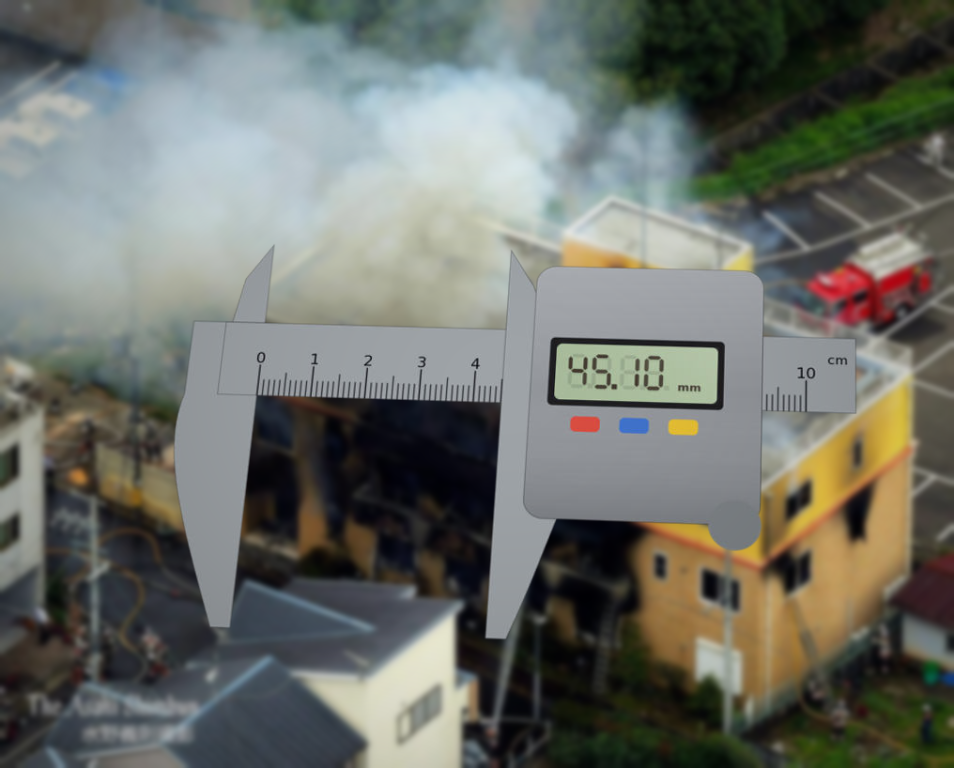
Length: mm 45.10
